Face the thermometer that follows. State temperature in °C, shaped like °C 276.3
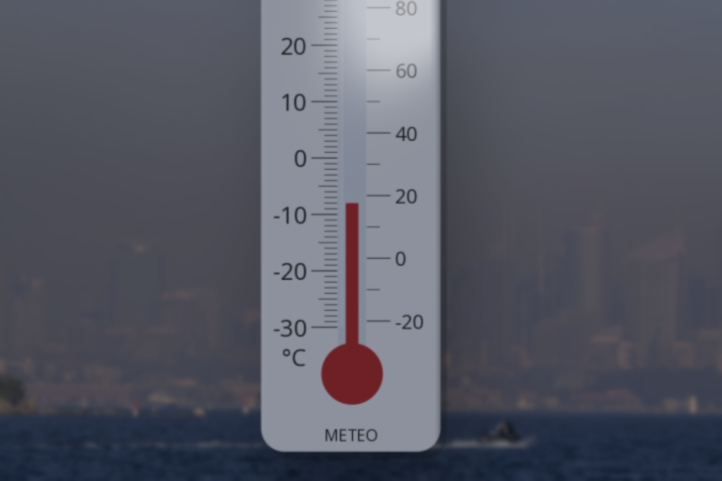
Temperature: °C -8
